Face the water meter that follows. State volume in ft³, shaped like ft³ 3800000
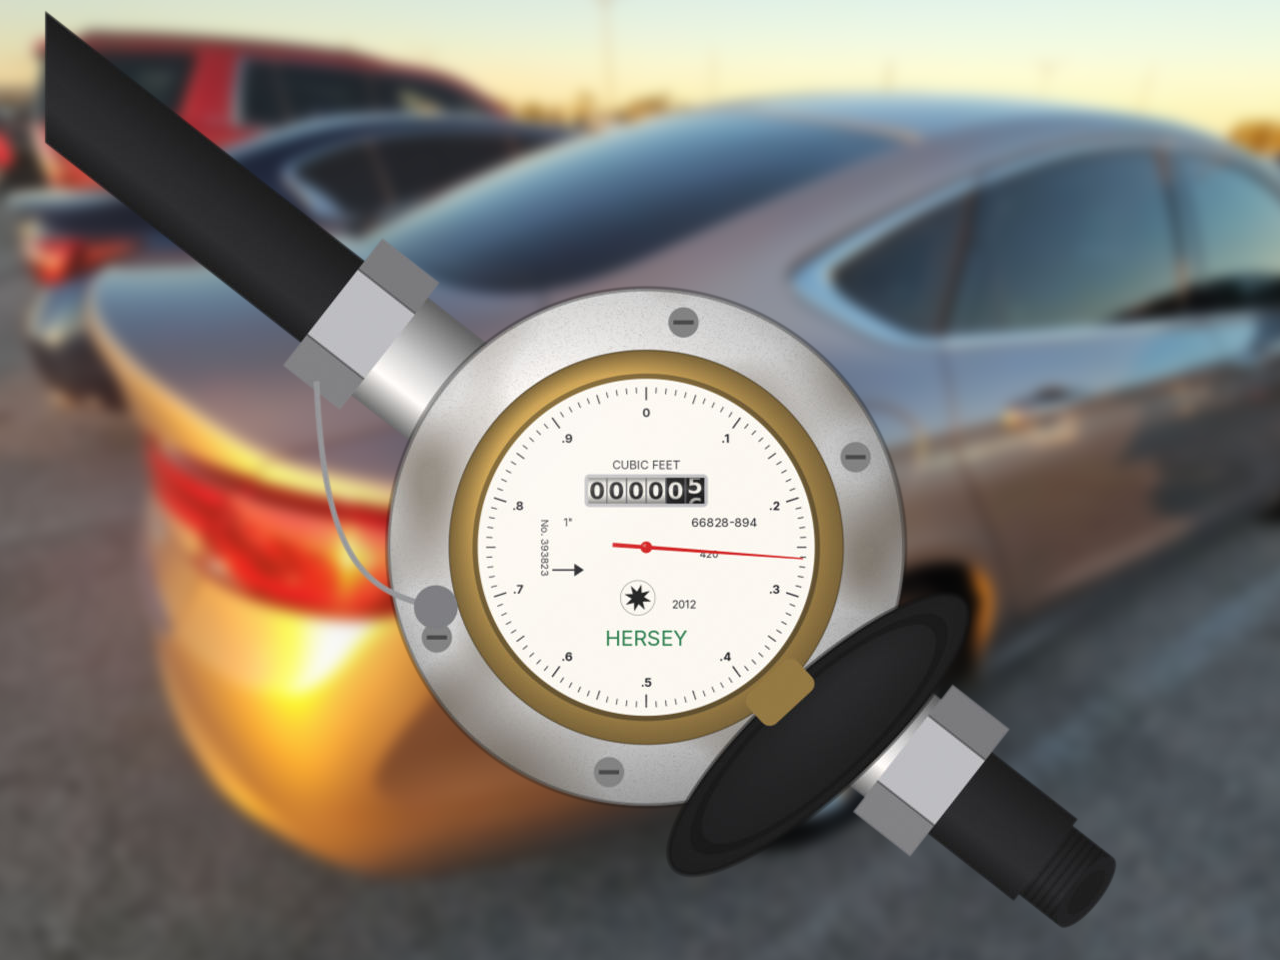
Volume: ft³ 5.26
